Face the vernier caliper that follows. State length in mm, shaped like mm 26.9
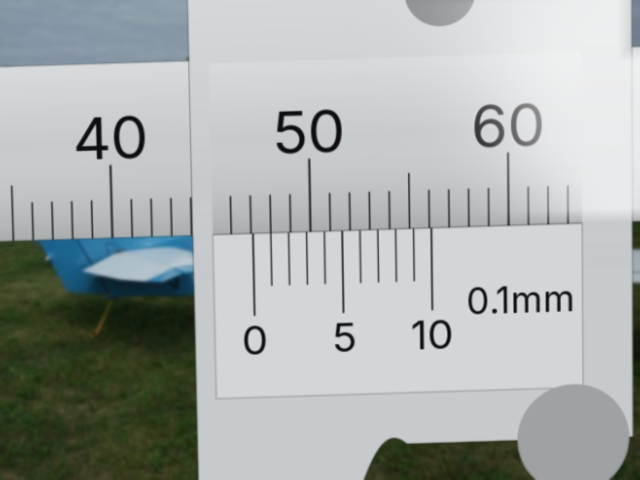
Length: mm 47.1
